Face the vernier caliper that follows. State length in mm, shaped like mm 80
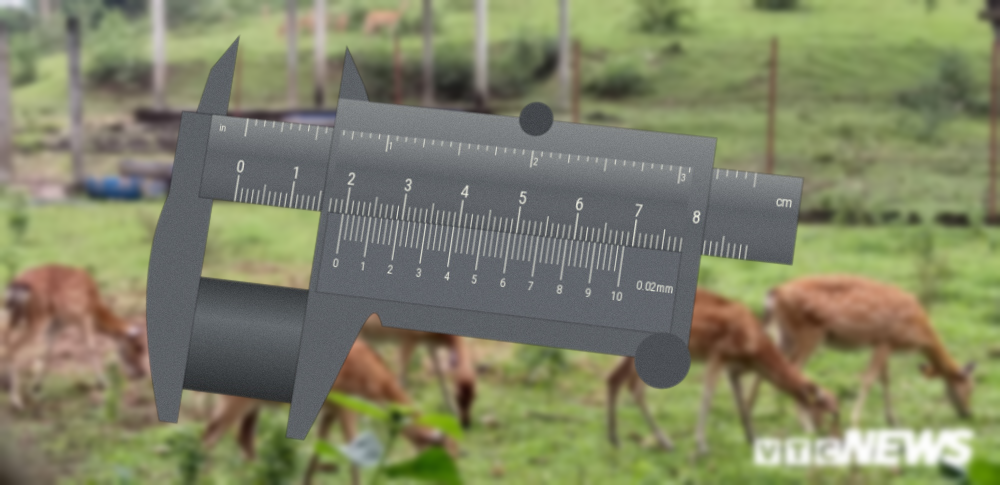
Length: mm 19.5
